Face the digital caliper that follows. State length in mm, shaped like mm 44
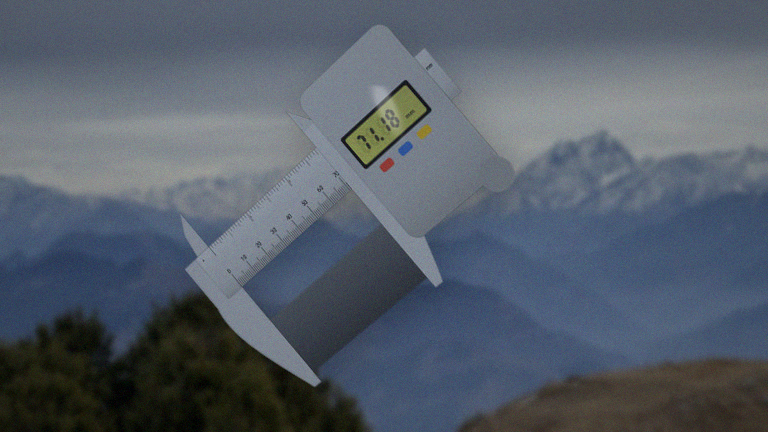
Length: mm 71.18
